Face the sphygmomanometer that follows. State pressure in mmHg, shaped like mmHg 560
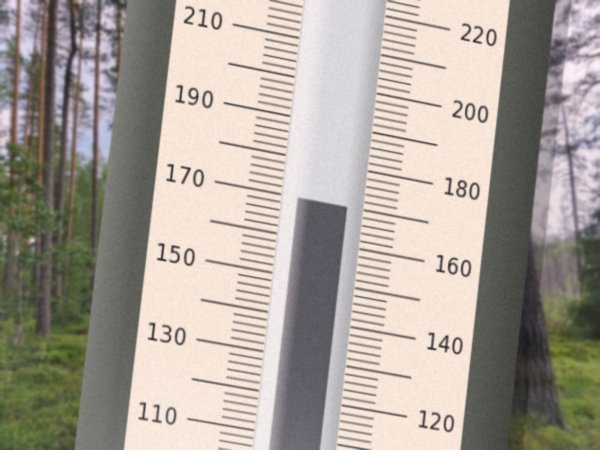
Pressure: mmHg 170
